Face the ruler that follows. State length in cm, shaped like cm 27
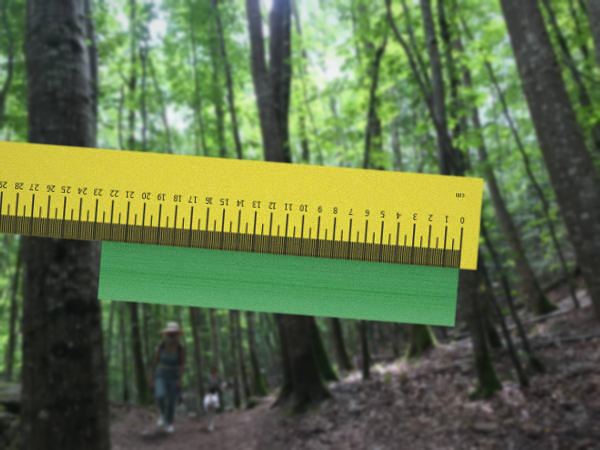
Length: cm 22.5
